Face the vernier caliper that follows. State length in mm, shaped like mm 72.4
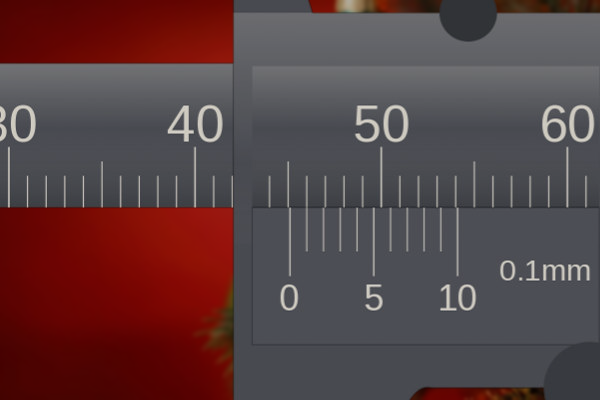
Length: mm 45.1
